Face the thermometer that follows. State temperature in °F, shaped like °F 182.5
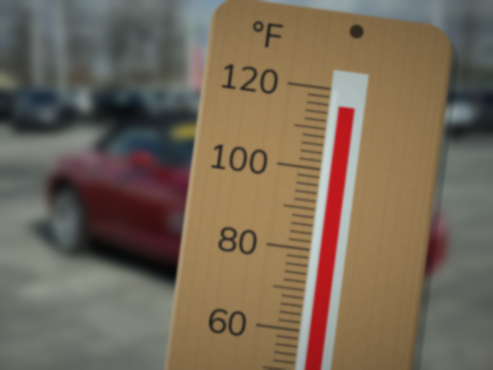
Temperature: °F 116
